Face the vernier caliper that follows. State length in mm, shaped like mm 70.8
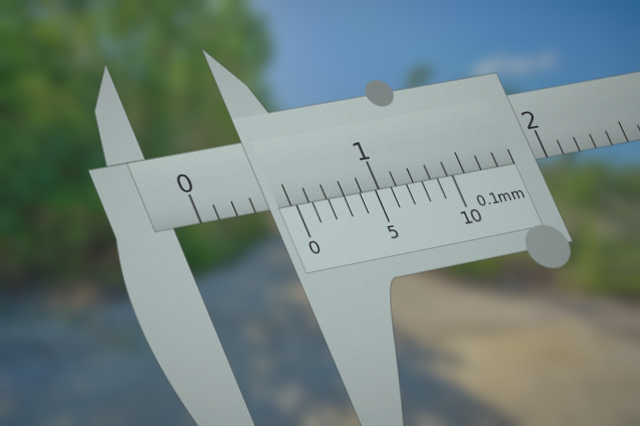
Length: mm 5.3
